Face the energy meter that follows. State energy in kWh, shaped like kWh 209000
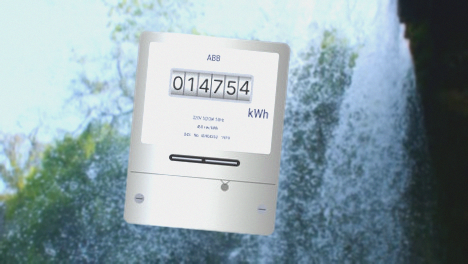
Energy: kWh 14754
